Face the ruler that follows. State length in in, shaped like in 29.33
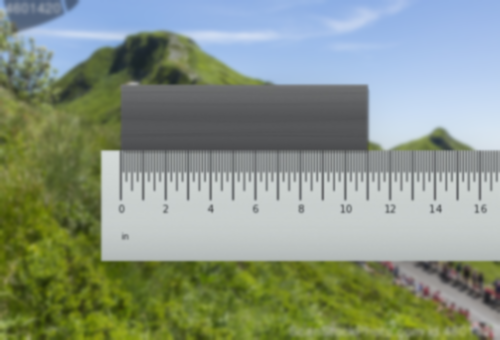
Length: in 11
